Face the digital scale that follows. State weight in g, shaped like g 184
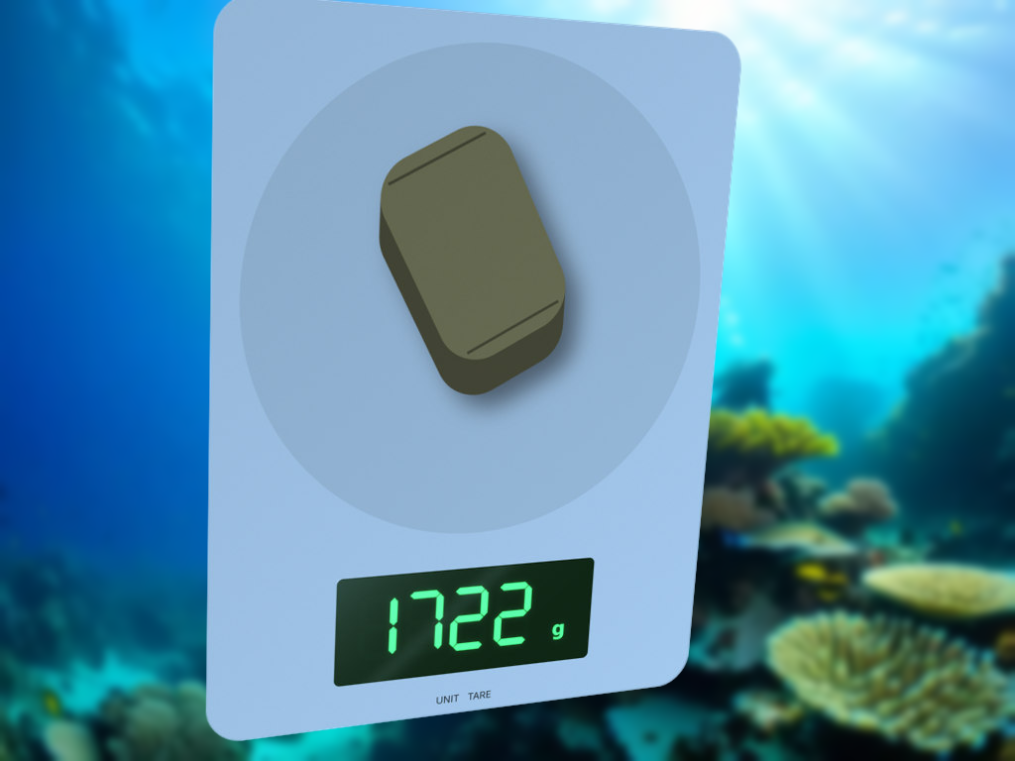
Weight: g 1722
